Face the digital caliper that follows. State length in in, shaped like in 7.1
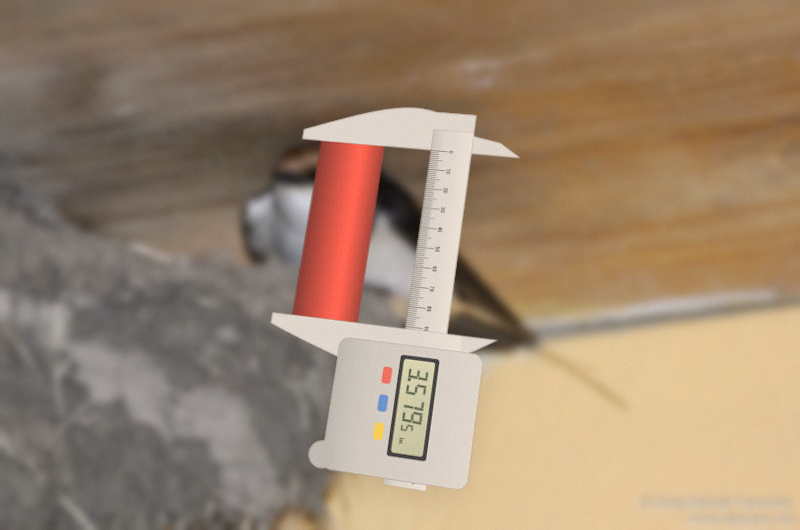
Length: in 3.5795
